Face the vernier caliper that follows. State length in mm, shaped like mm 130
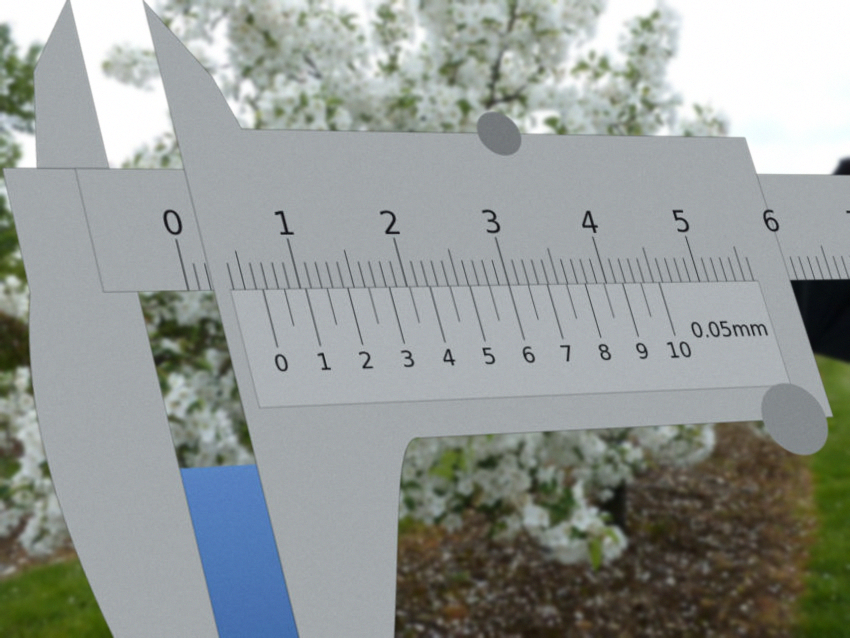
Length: mm 6.6
